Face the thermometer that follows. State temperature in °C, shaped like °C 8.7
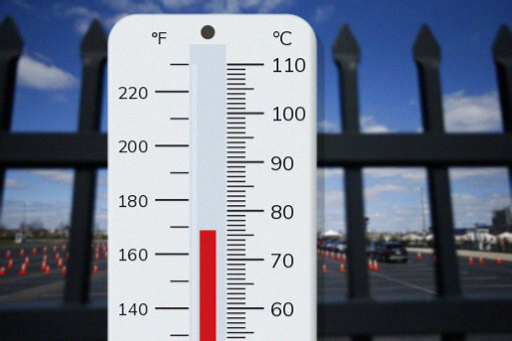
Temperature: °C 76
